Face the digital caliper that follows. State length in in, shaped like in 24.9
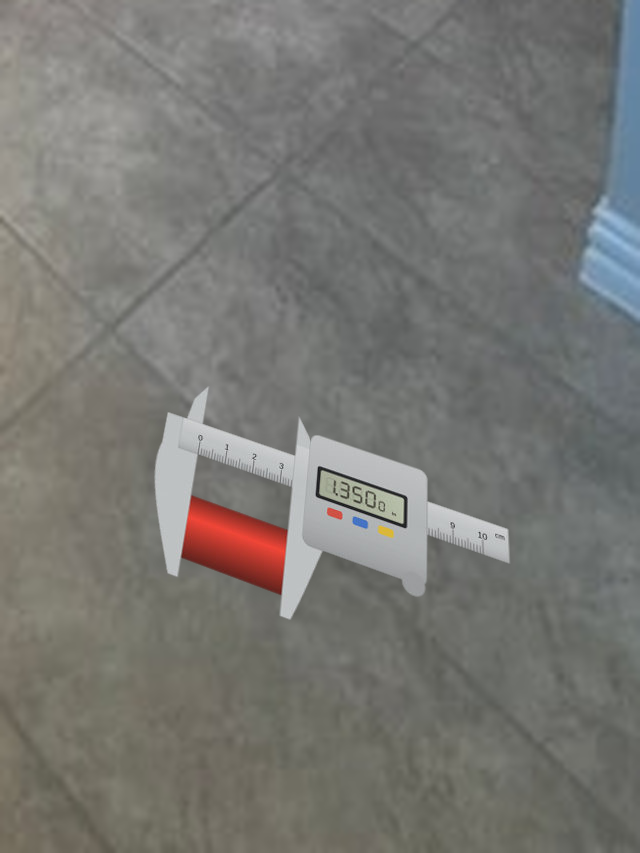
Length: in 1.3500
